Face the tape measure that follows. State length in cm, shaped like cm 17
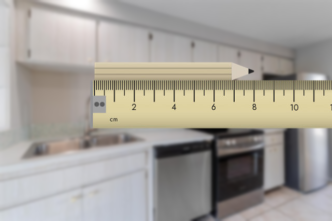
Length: cm 8
